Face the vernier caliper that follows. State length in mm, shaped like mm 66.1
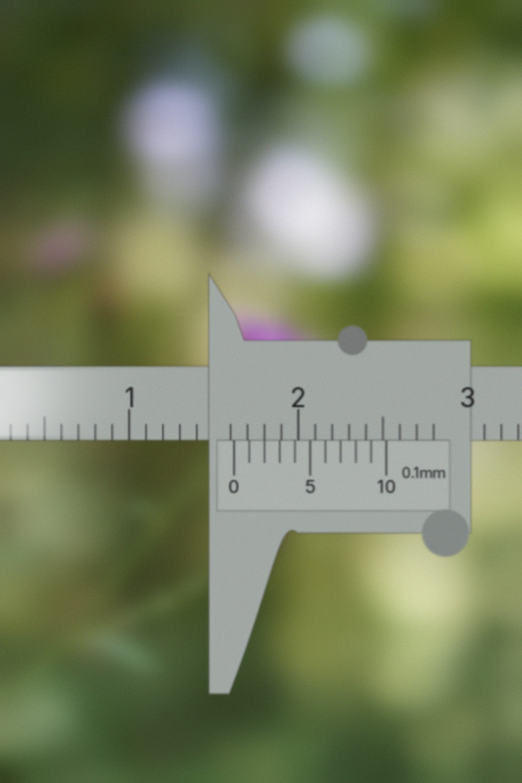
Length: mm 16.2
